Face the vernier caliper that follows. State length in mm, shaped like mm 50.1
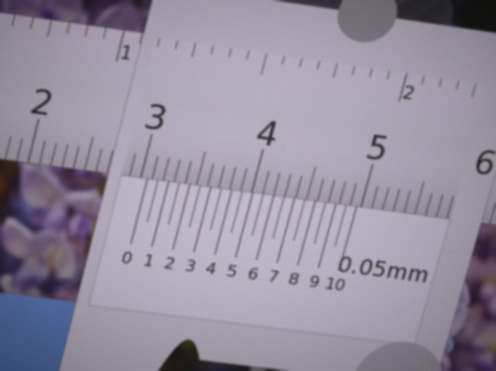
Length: mm 30.6
